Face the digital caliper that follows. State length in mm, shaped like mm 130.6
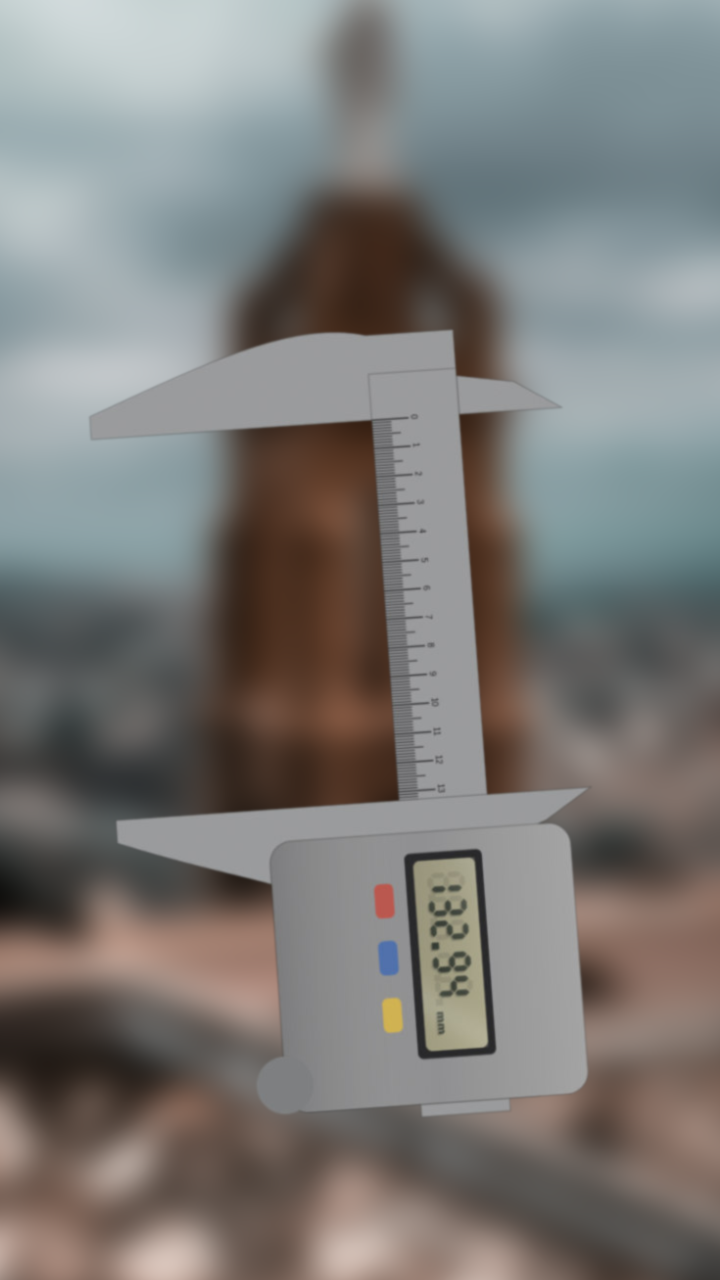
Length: mm 132.94
